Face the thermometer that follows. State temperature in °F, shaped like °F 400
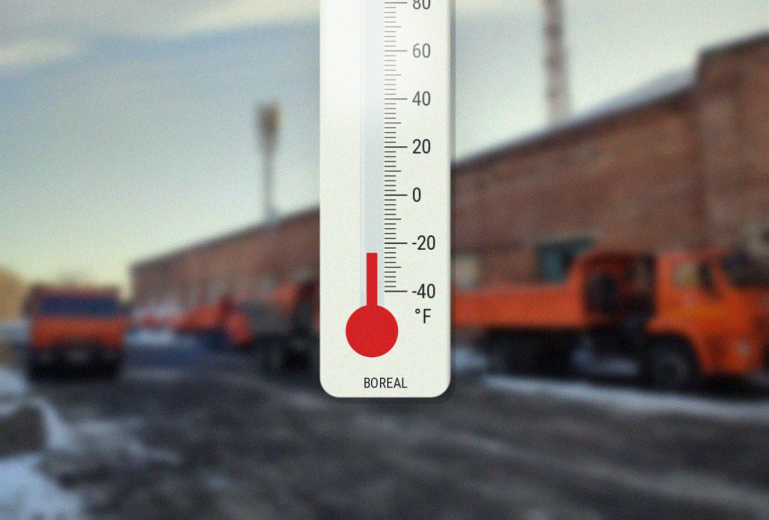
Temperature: °F -24
